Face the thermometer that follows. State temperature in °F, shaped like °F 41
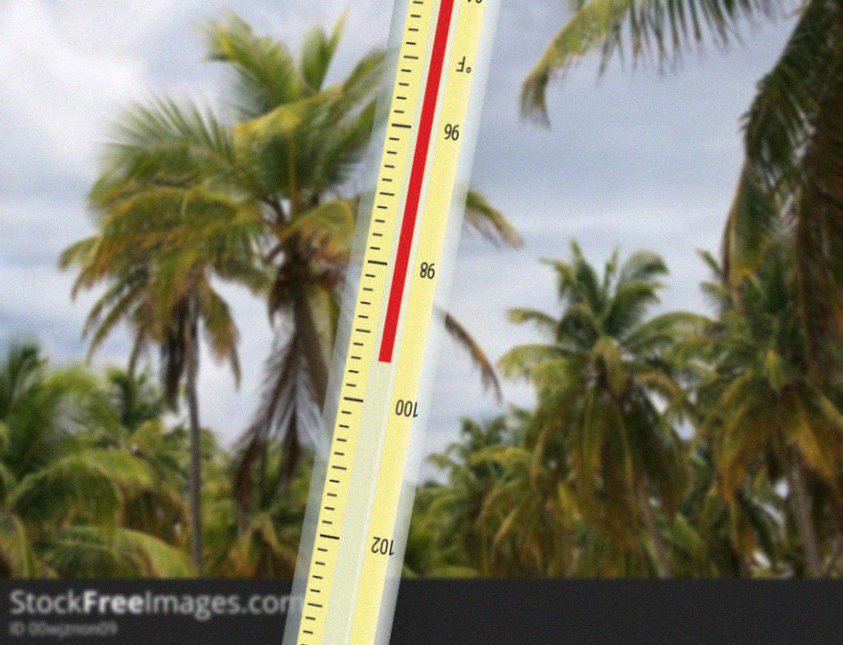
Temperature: °F 99.4
